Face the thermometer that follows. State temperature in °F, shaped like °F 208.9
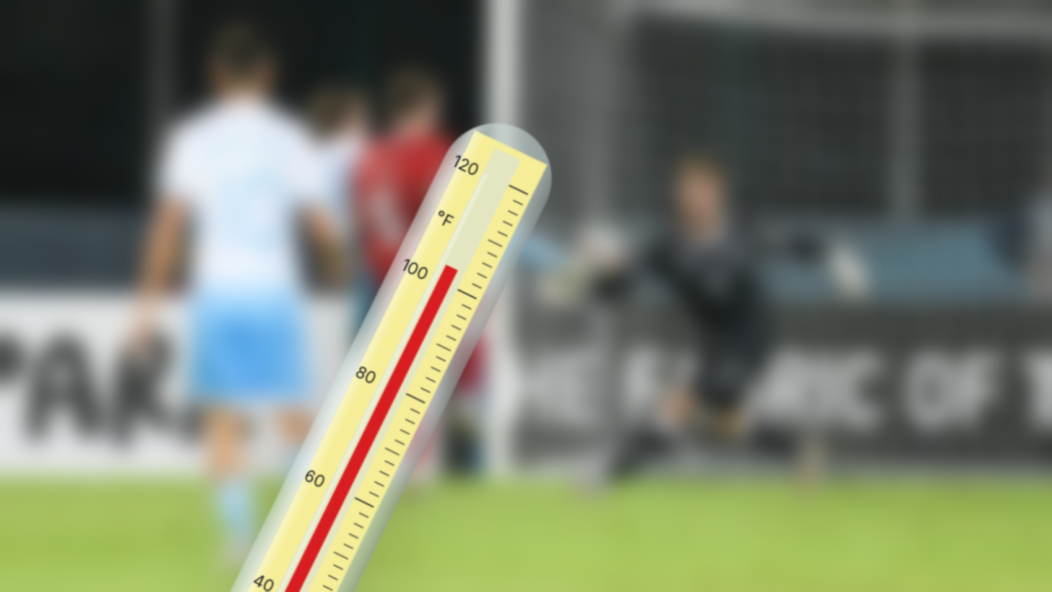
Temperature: °F 103
